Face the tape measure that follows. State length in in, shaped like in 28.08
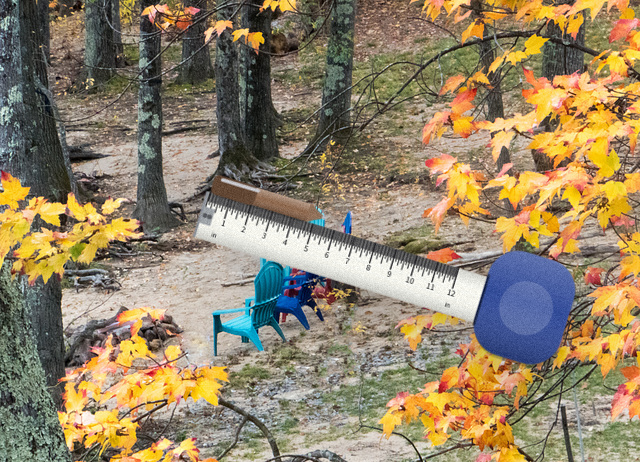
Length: in 5.5
